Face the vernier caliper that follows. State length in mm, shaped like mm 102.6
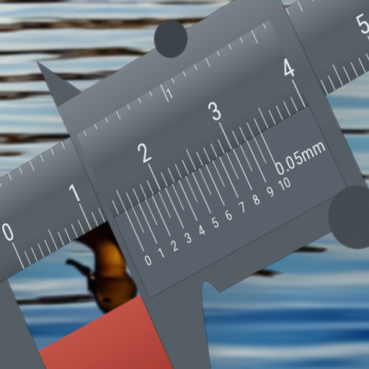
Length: mm 15.0
